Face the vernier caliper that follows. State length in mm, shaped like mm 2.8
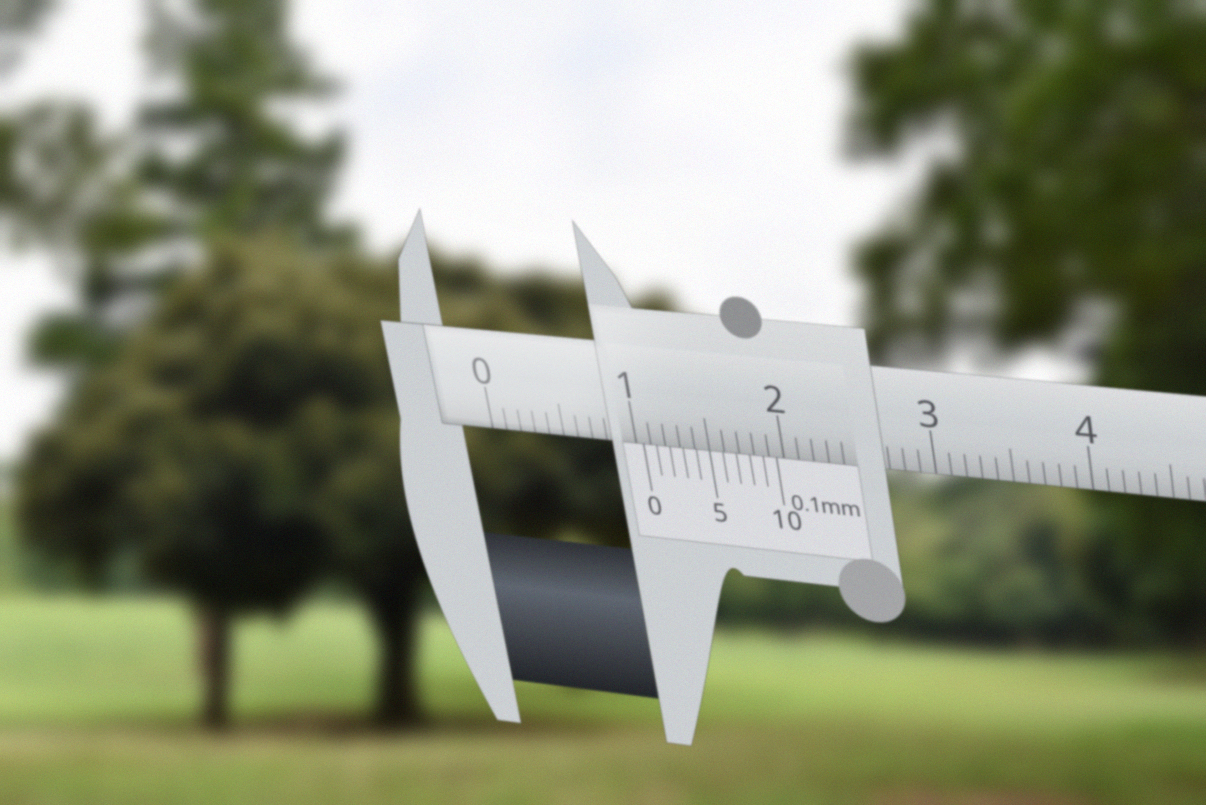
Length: mm 10.5
